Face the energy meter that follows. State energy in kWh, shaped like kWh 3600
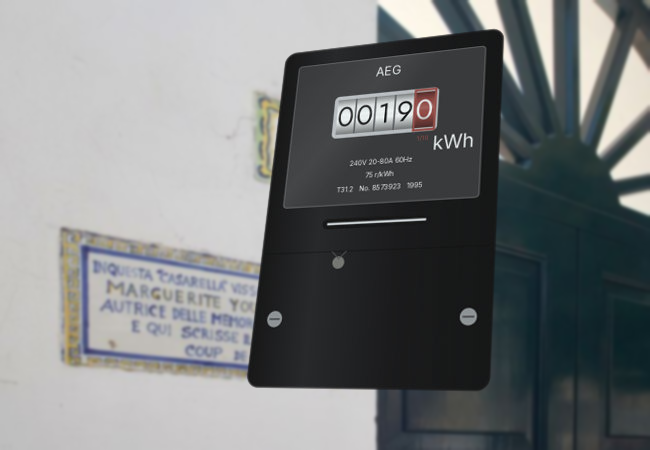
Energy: kWh 19.0
